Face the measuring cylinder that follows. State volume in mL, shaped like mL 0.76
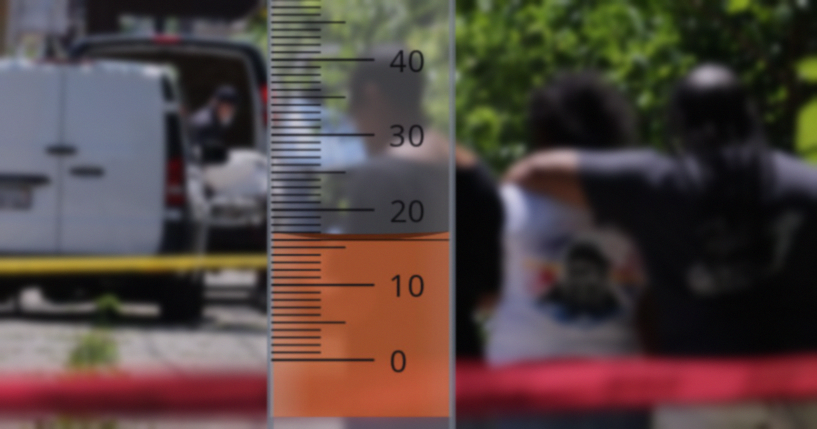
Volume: mL 16
